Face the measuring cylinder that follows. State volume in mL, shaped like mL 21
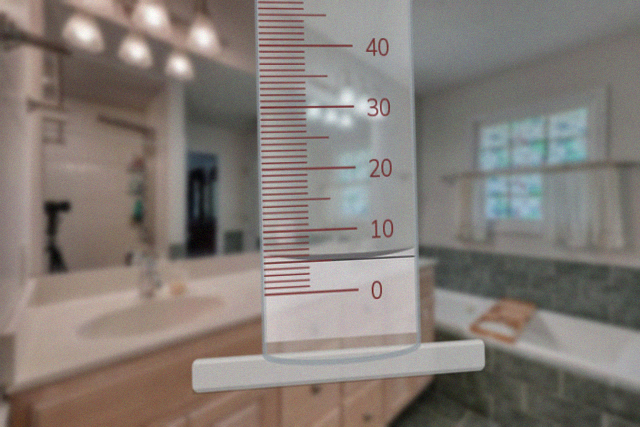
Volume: mL 5
